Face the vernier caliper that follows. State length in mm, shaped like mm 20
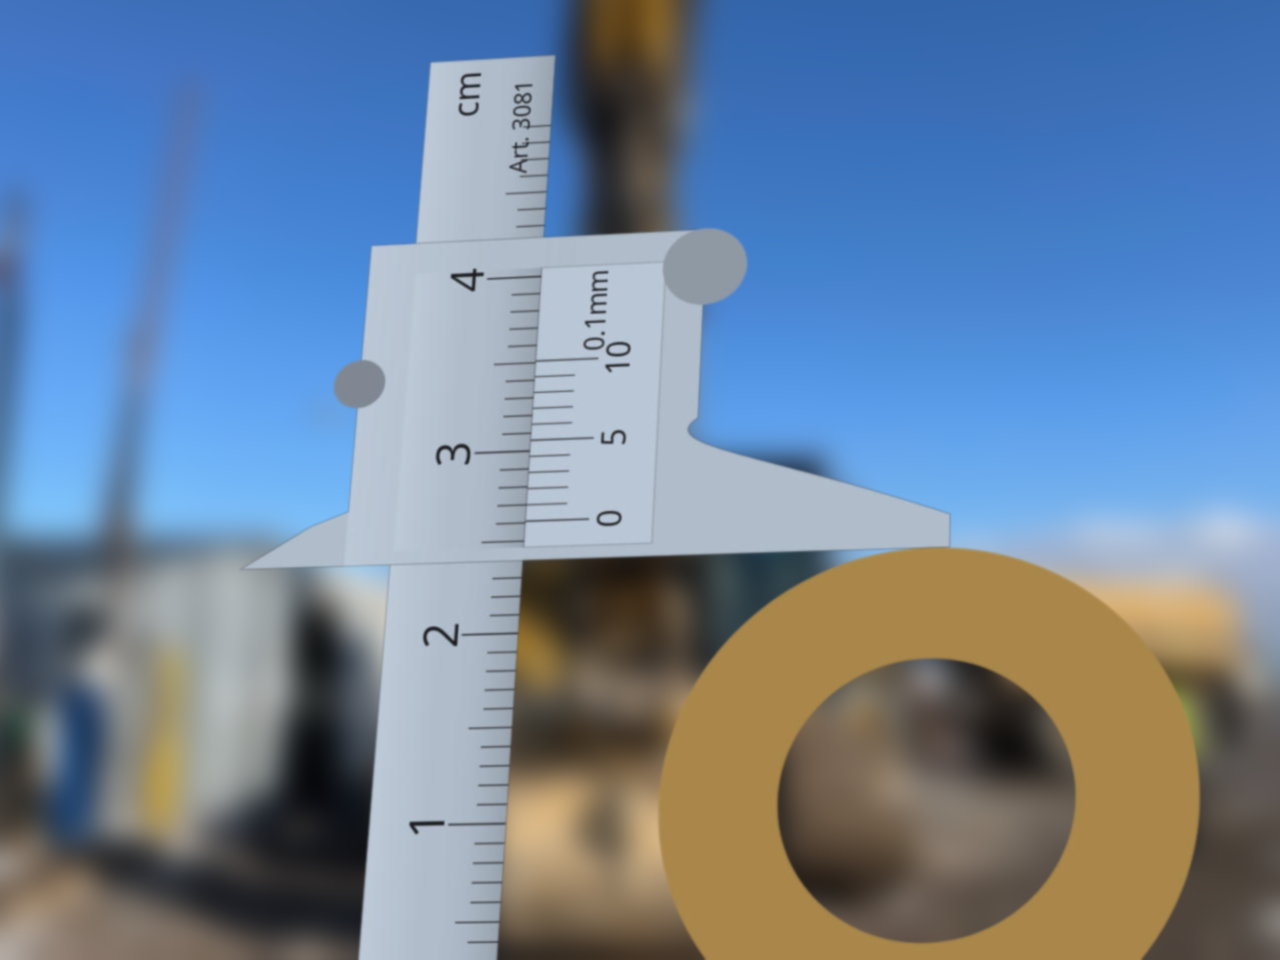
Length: mm 26.1
